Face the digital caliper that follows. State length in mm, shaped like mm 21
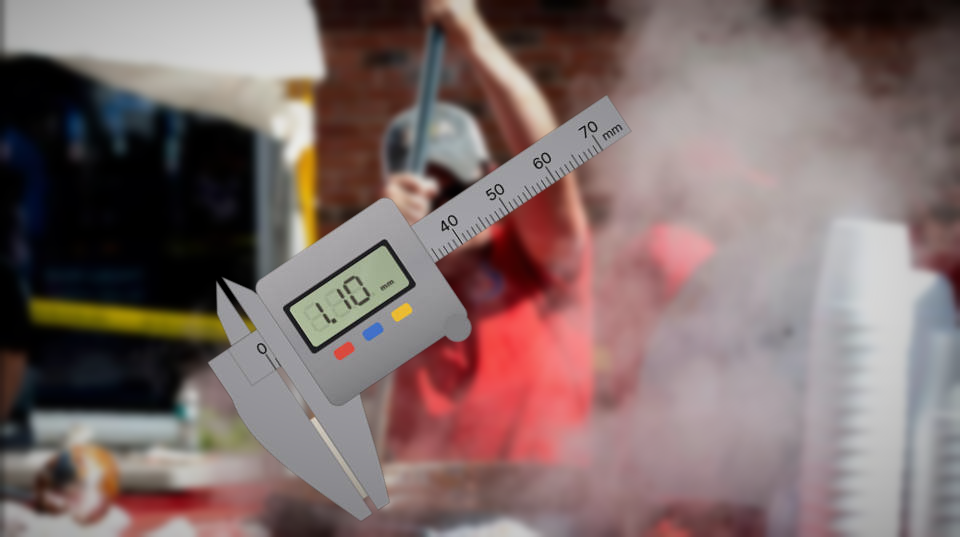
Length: mm 1.10
